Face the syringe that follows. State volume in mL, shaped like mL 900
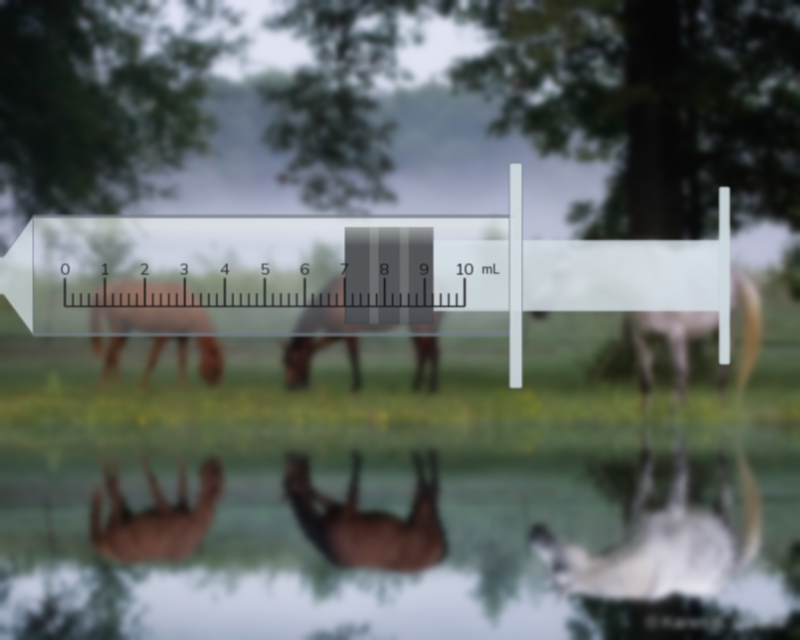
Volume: mL 7
